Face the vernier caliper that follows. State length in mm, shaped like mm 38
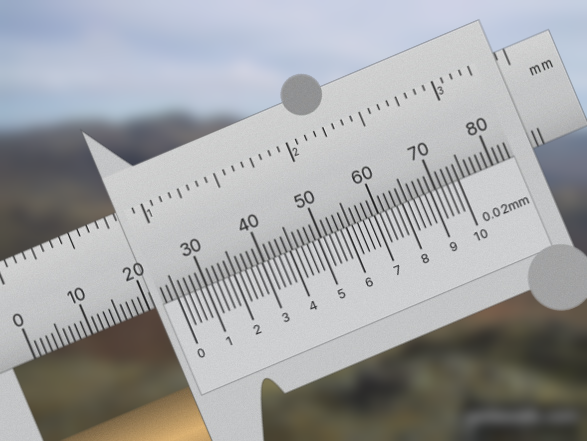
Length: mm 25.0
